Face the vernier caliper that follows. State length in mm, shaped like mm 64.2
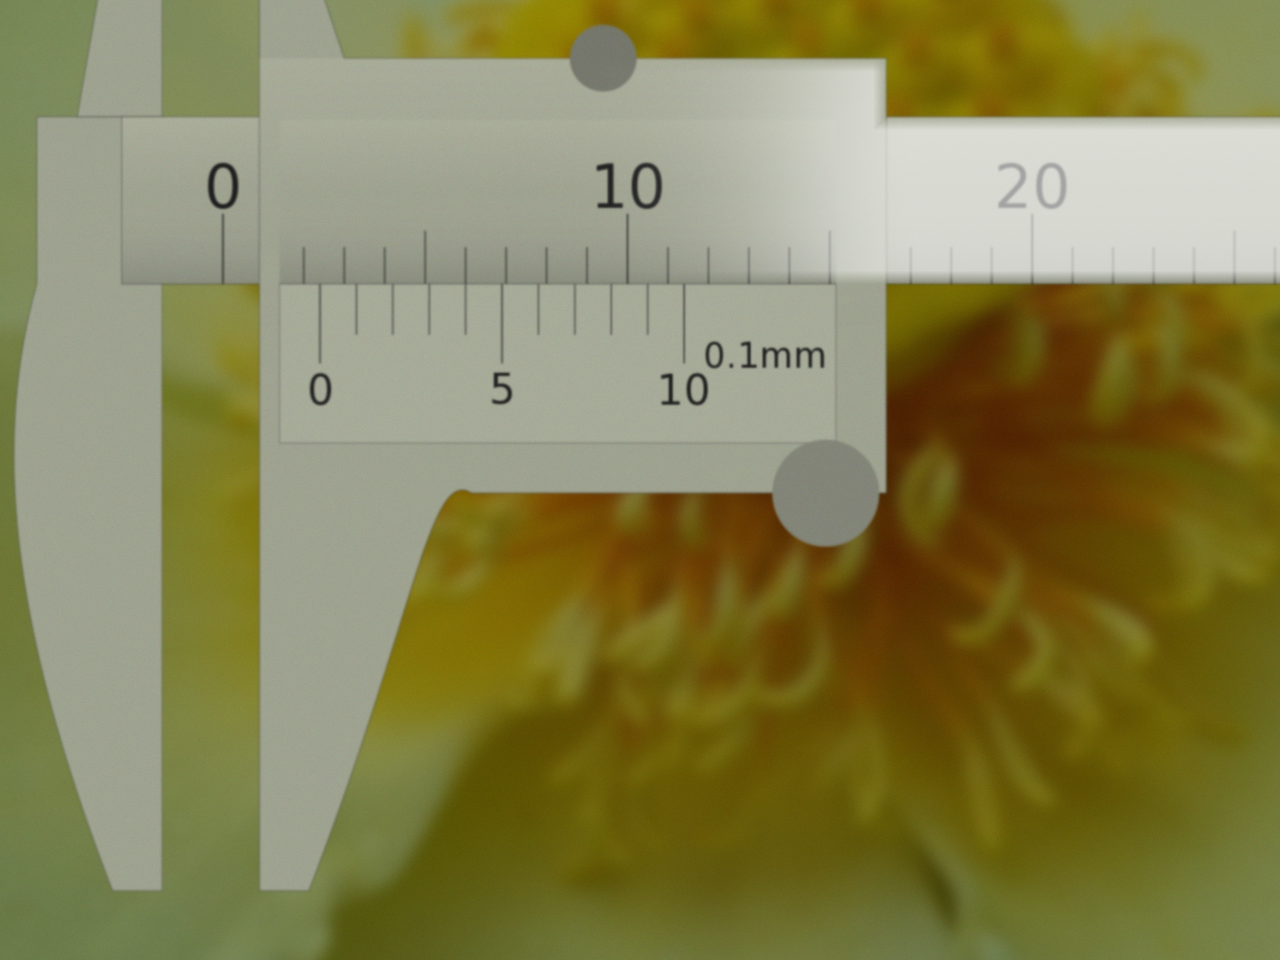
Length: mm 2.4
